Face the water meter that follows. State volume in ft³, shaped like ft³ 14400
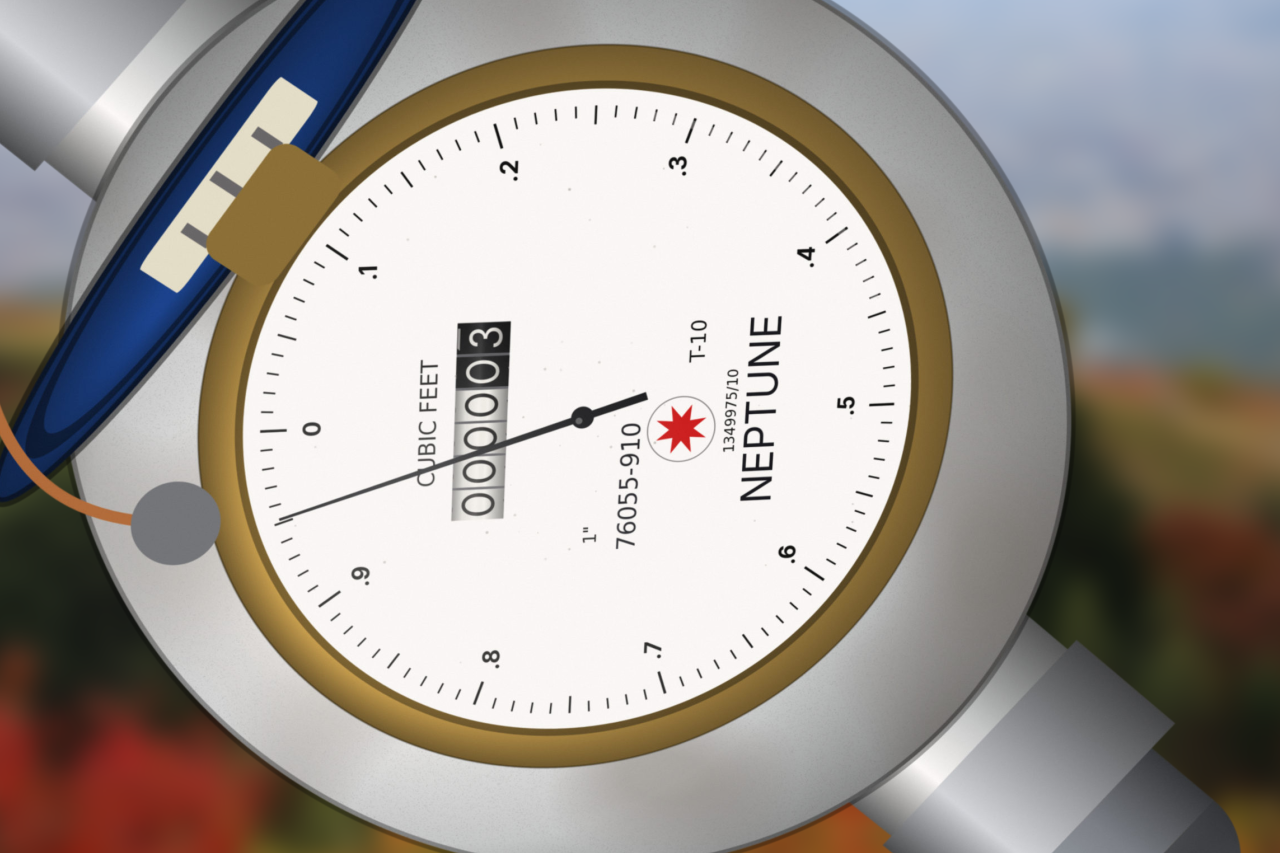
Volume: ft³ 2.95
